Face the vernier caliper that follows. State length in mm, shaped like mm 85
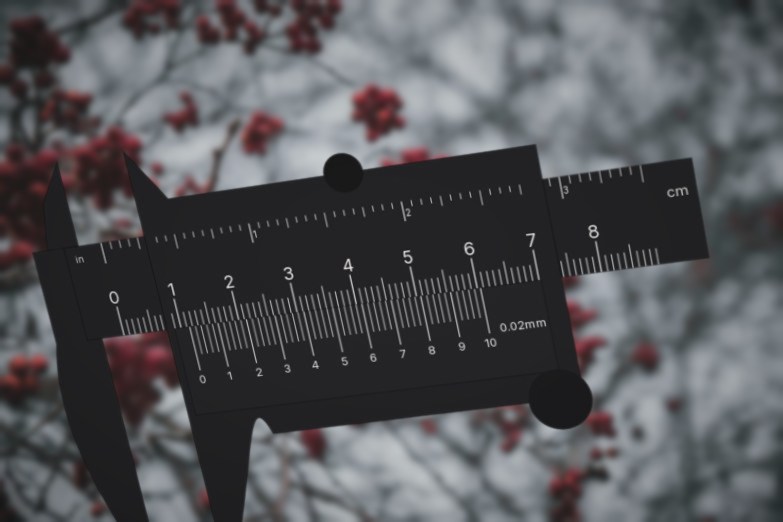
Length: mm 11.5
